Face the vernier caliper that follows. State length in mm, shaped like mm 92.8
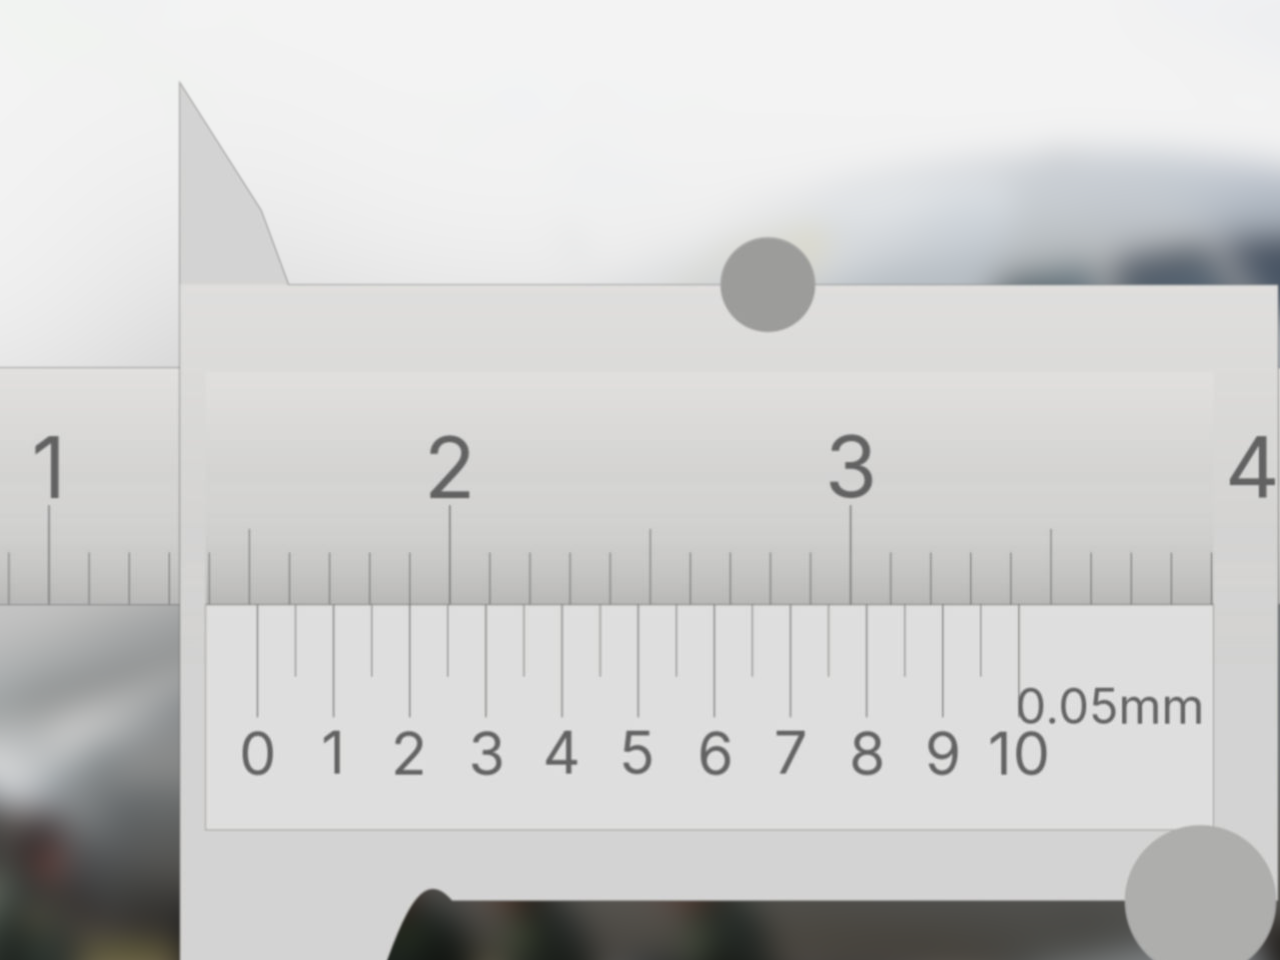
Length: mm 15.20
